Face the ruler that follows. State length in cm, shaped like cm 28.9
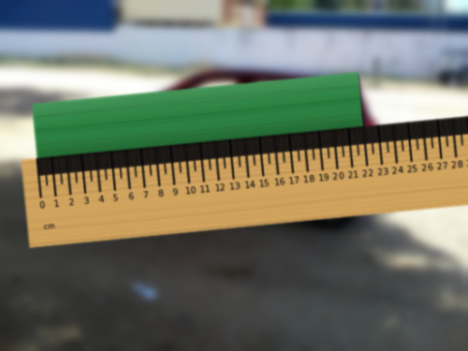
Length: cm 22
